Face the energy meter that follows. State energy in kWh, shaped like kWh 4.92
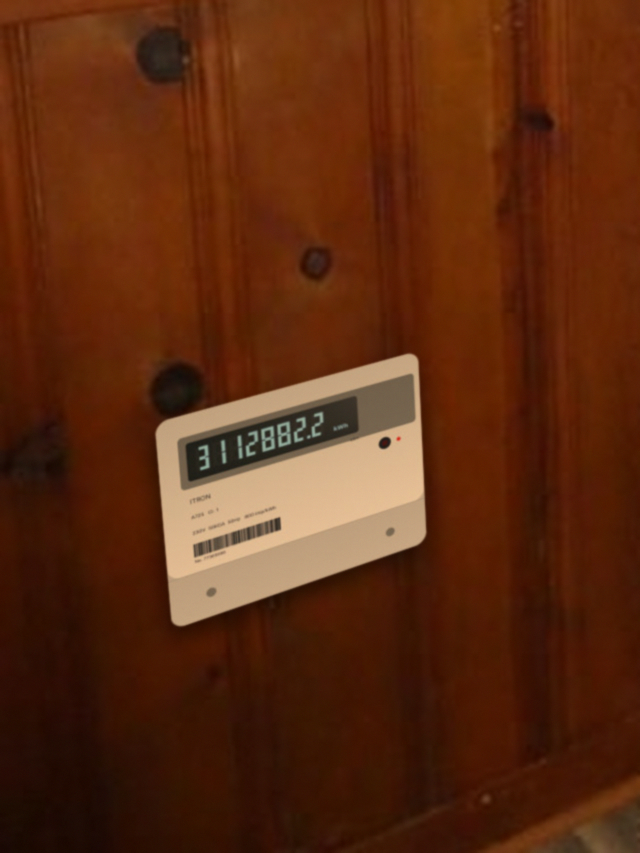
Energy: kWh 3112882.2
